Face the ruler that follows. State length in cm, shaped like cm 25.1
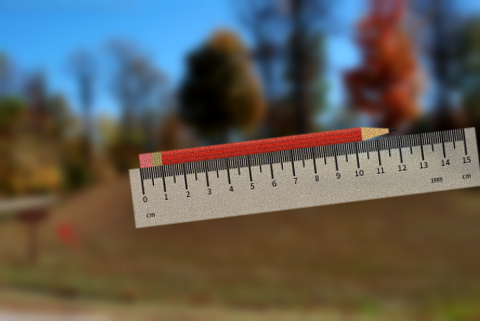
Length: cm 12
